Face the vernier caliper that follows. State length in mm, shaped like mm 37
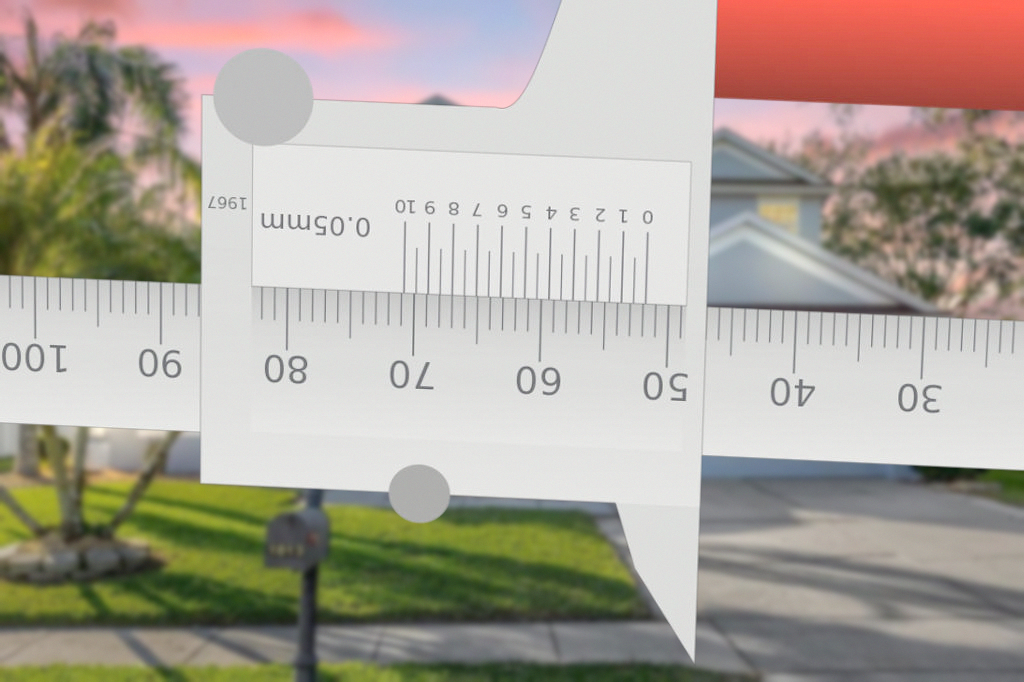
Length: mm 51.8
